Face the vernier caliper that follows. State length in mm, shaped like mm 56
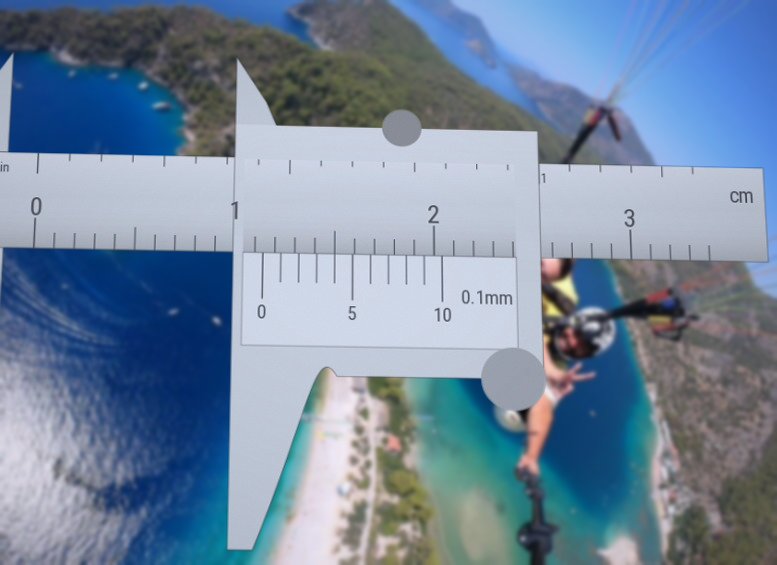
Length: mm 11.4
